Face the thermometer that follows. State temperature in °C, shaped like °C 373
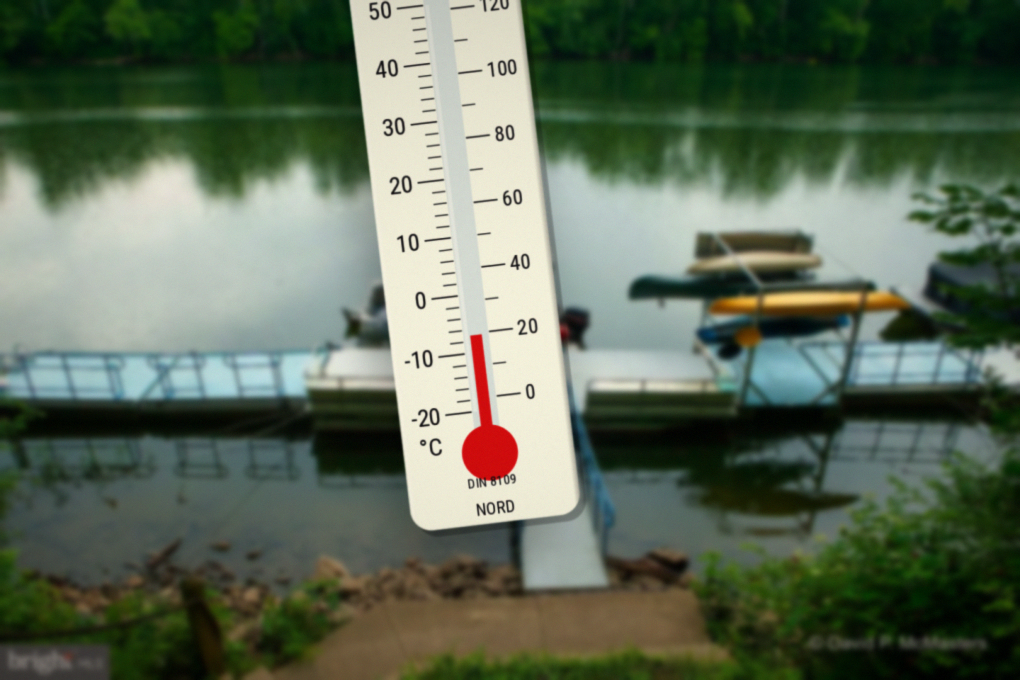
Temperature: °C -7
